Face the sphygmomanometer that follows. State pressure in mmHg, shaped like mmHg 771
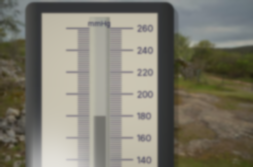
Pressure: mmHg 180
